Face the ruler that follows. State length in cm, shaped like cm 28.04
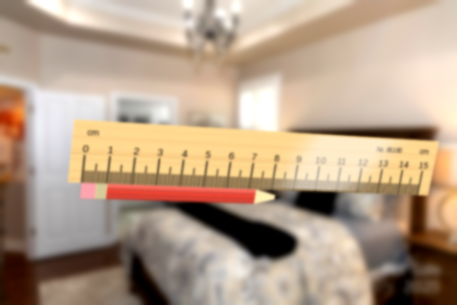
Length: cm 8.5
